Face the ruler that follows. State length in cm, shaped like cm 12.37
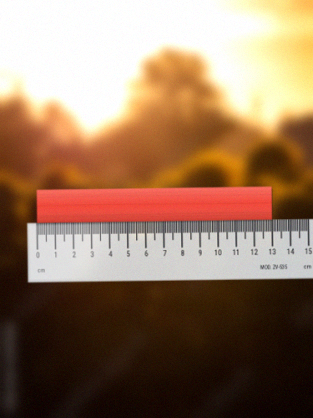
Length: cm 13
